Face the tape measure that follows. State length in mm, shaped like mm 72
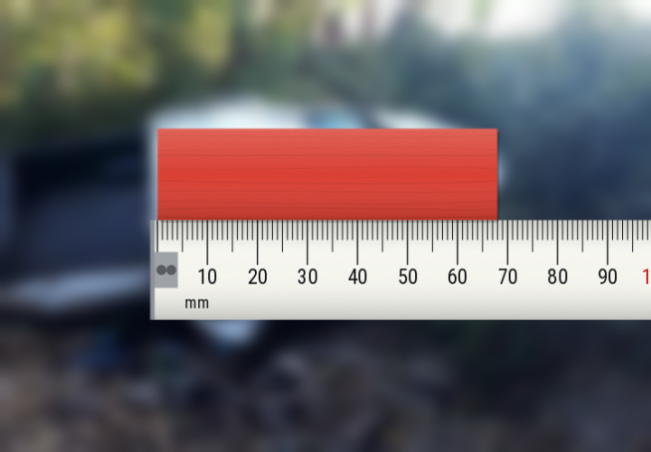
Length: mm 68
